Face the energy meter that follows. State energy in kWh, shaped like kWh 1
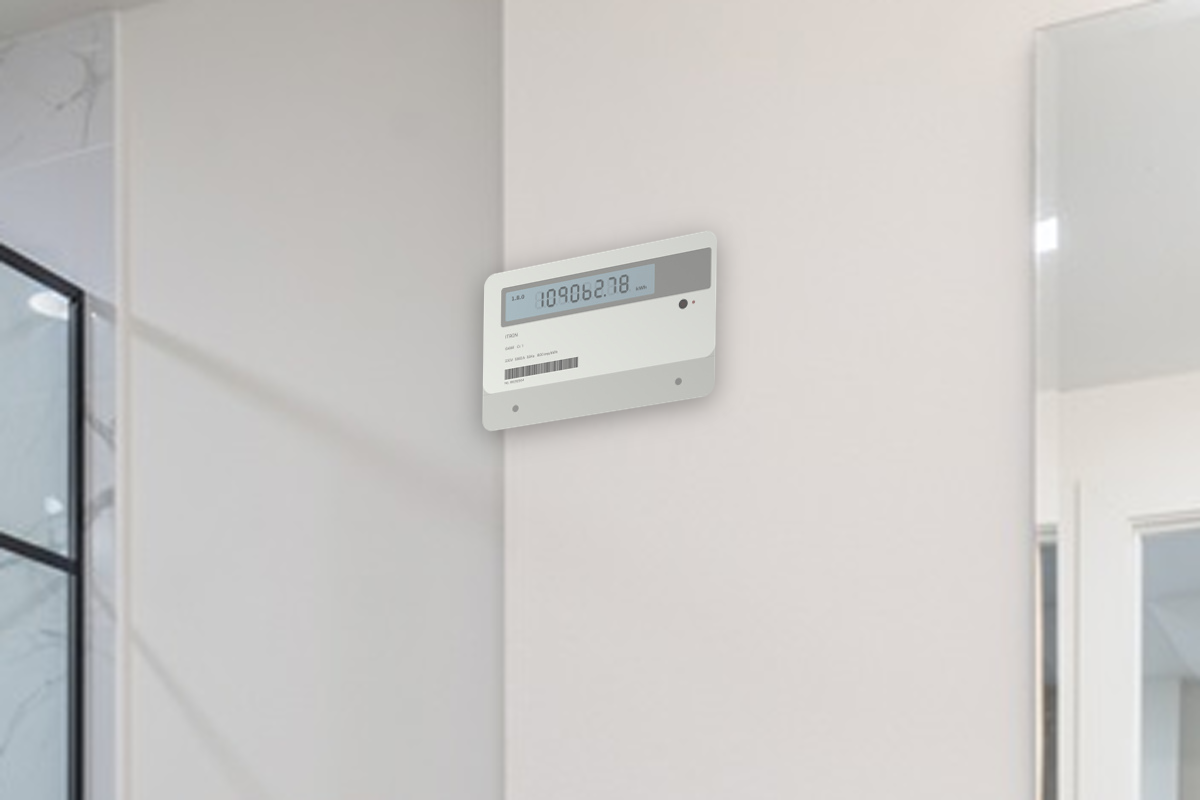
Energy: kWh 109062.78
